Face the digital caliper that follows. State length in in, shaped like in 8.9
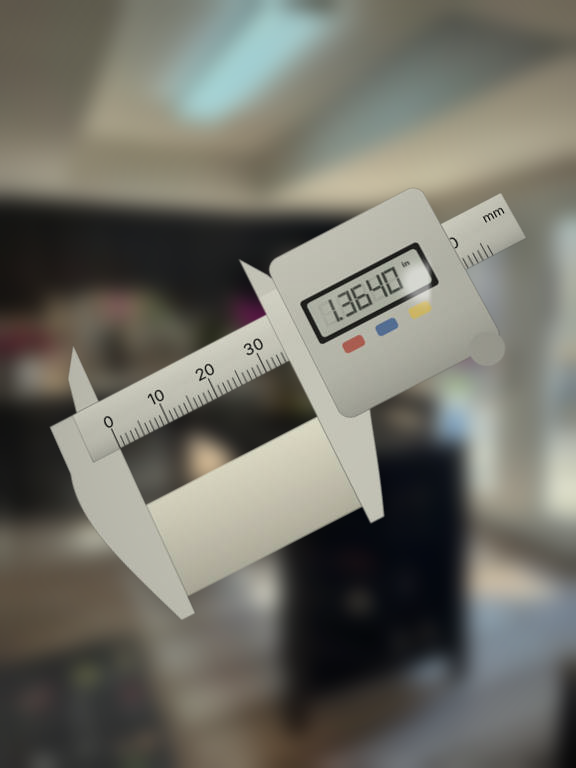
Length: in 1.3640
